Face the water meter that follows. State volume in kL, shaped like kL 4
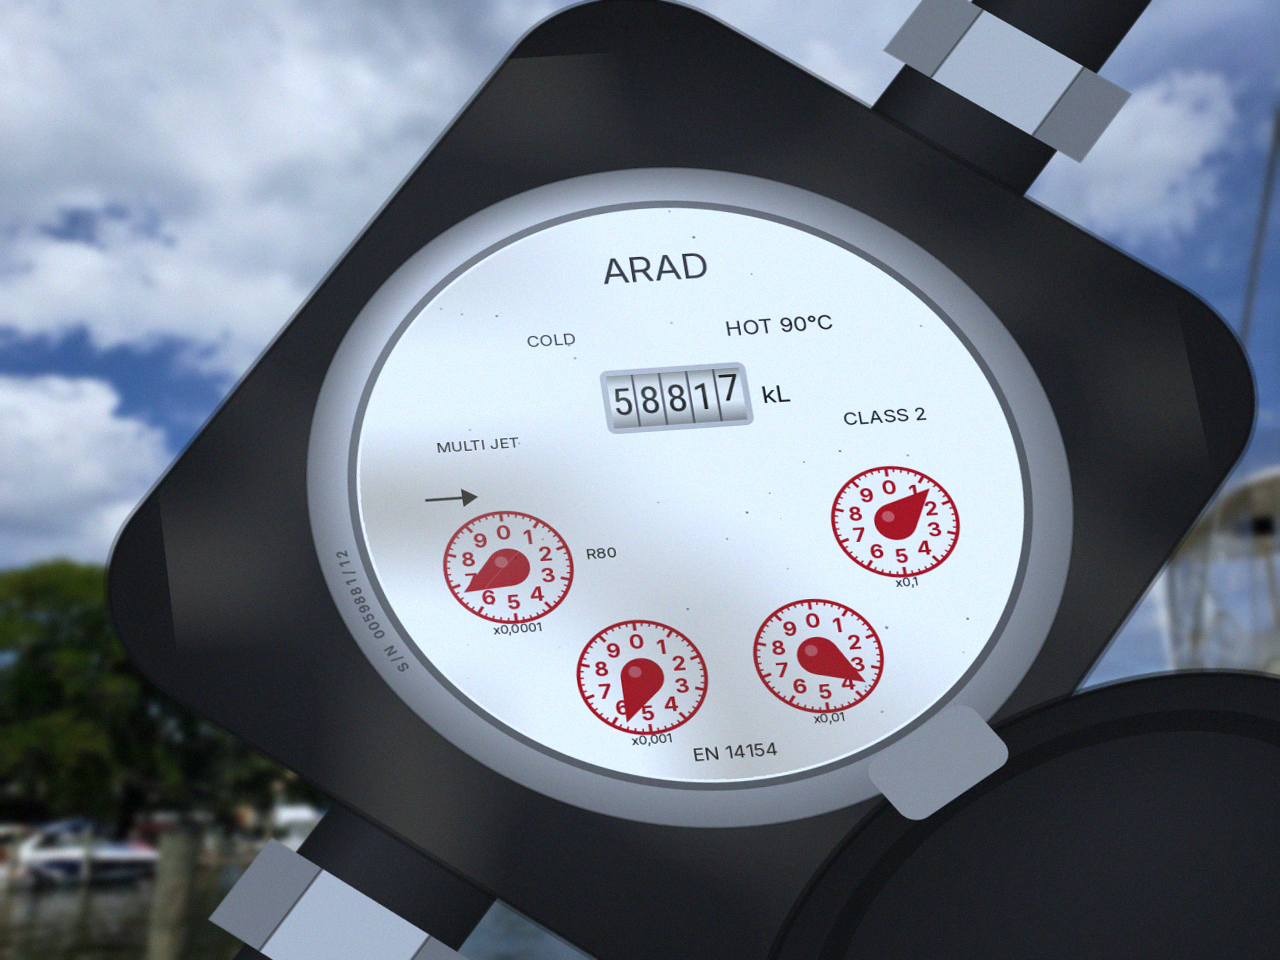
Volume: kL 58817.1356
